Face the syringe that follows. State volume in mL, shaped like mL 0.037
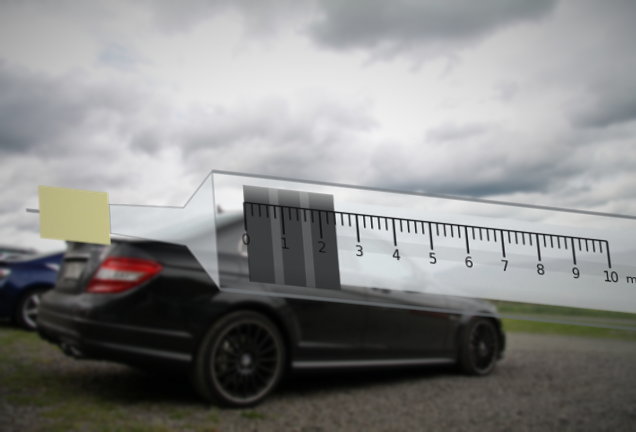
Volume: mL 0
